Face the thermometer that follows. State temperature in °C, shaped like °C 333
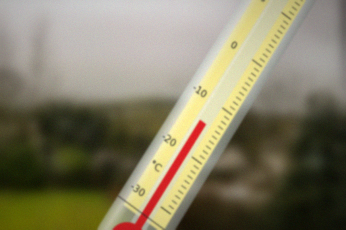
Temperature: °C -14
